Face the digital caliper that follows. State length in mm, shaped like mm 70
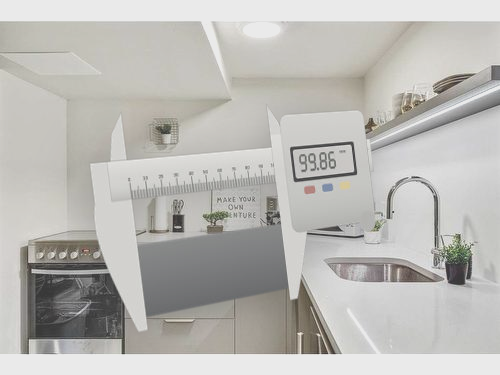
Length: mm 99.86
